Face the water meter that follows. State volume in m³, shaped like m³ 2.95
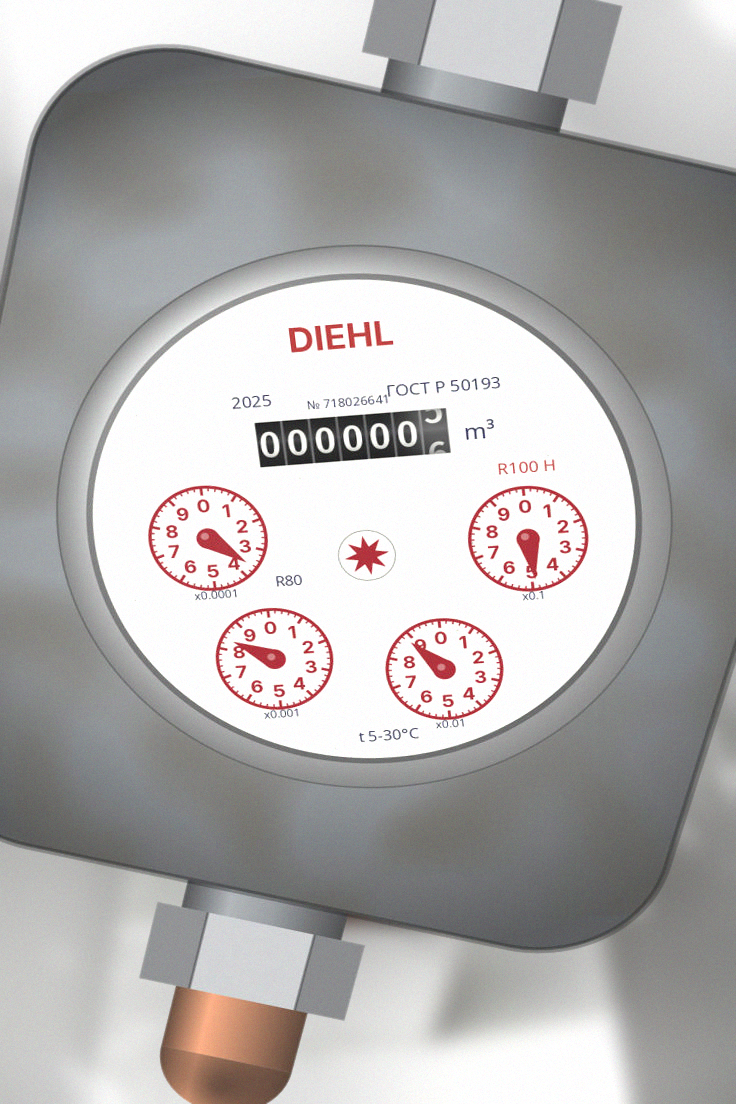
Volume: m³ 5.4883
